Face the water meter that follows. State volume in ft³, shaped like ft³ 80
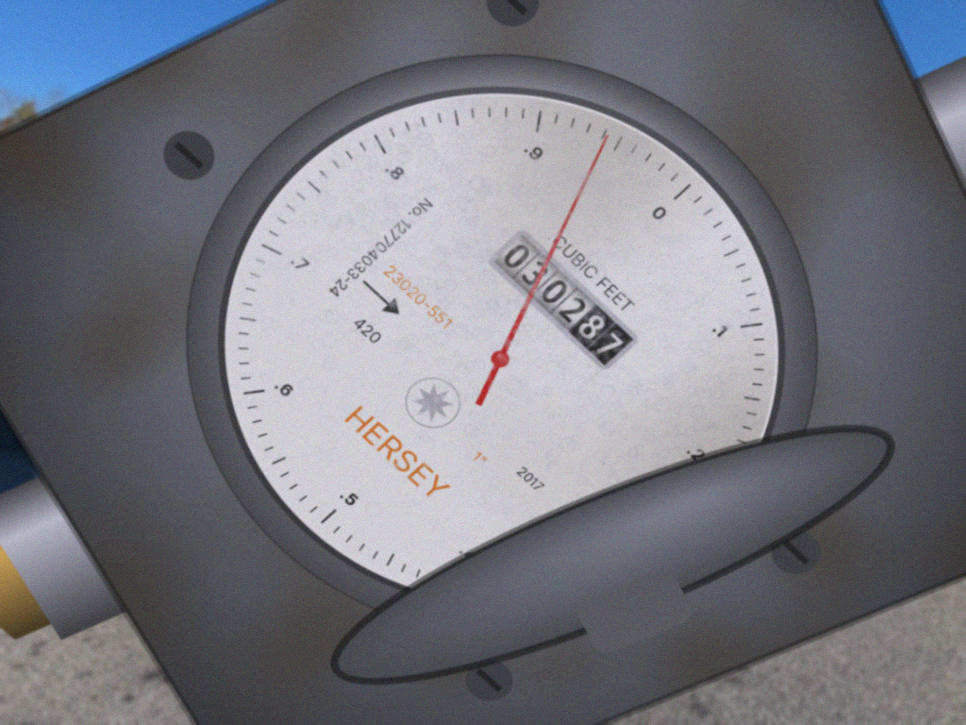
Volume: ft³ 30286.94
